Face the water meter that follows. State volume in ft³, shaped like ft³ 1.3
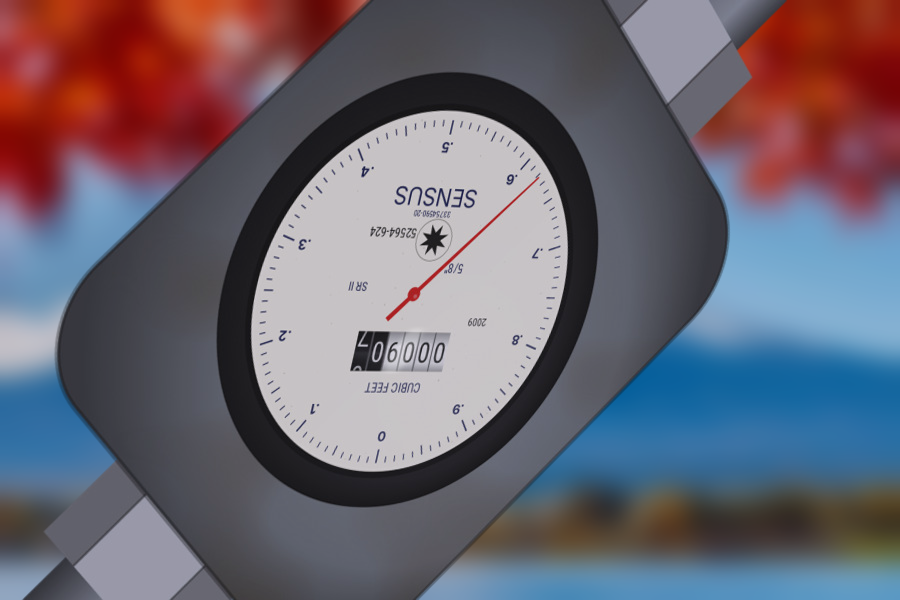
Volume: ft³ 906.62
